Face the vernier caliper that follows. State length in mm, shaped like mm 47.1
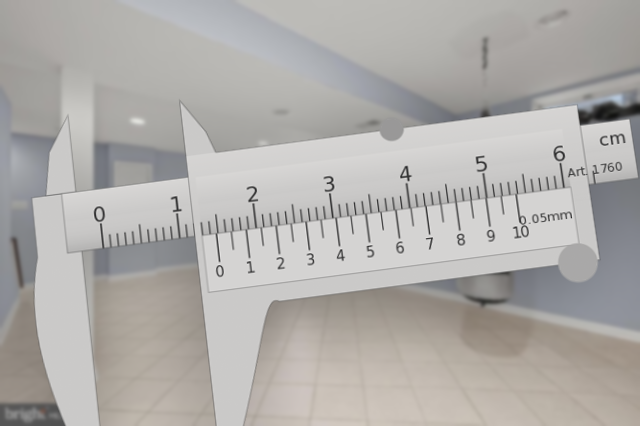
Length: mm 14.8
